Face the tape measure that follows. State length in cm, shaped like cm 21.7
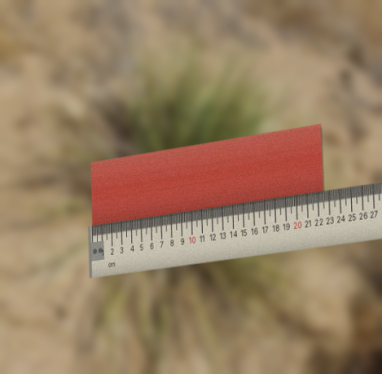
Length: cm 22.5
